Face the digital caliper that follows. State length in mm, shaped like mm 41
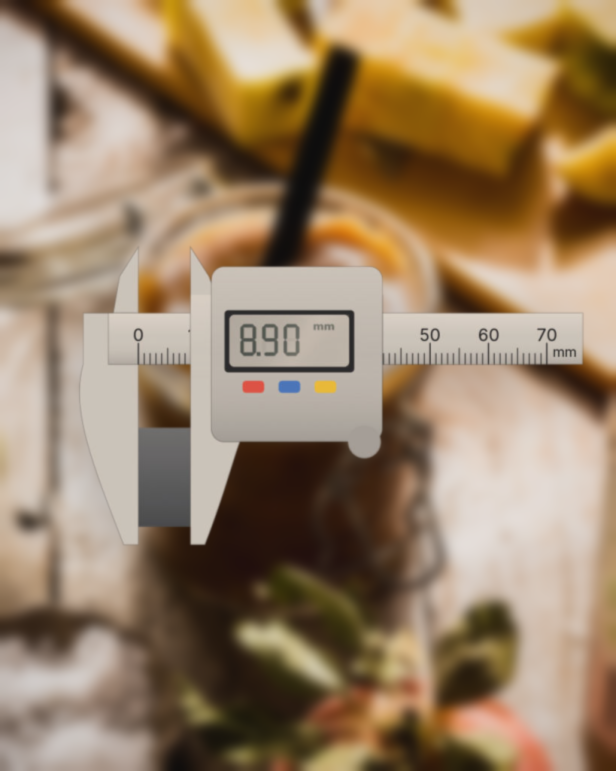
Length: mm 8.90
